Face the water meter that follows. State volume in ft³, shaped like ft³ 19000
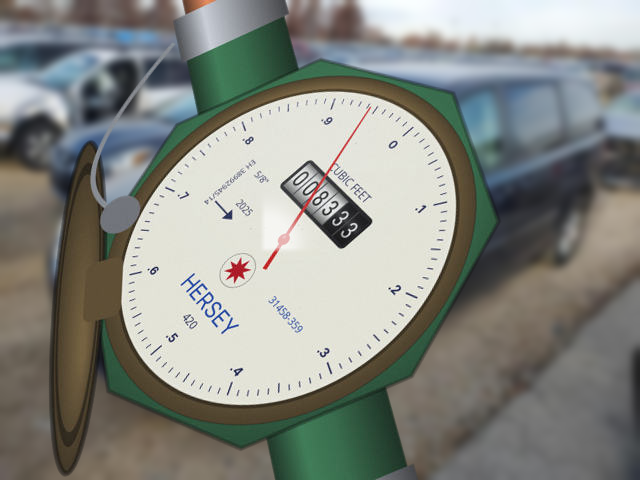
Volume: ft³ 8332.94
